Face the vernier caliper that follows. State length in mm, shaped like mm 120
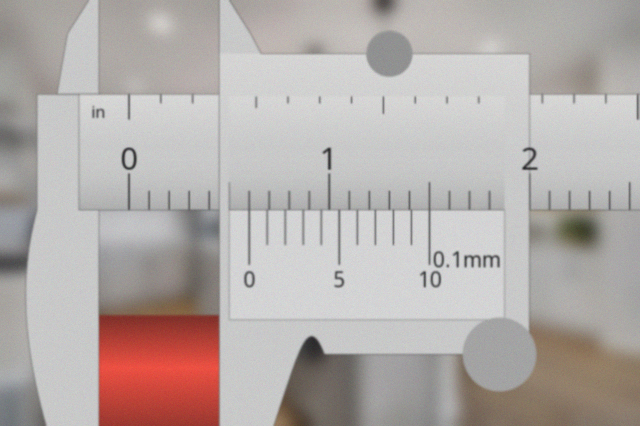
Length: mm 6.0
